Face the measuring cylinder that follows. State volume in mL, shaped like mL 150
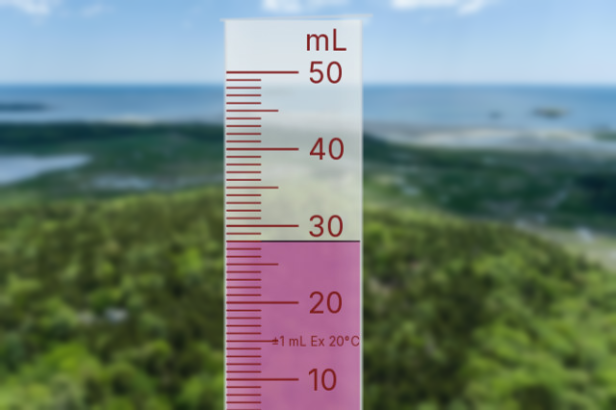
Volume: mL 28
